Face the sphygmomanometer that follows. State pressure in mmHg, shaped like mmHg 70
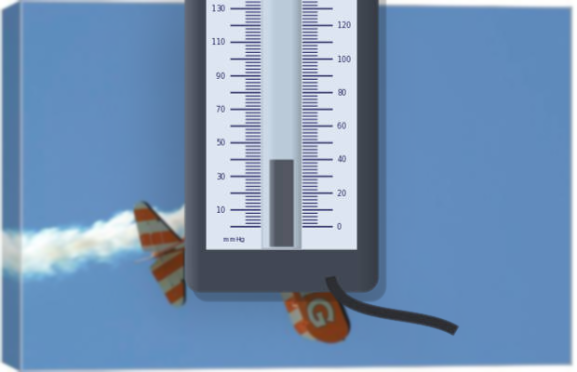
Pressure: mmHg 40
